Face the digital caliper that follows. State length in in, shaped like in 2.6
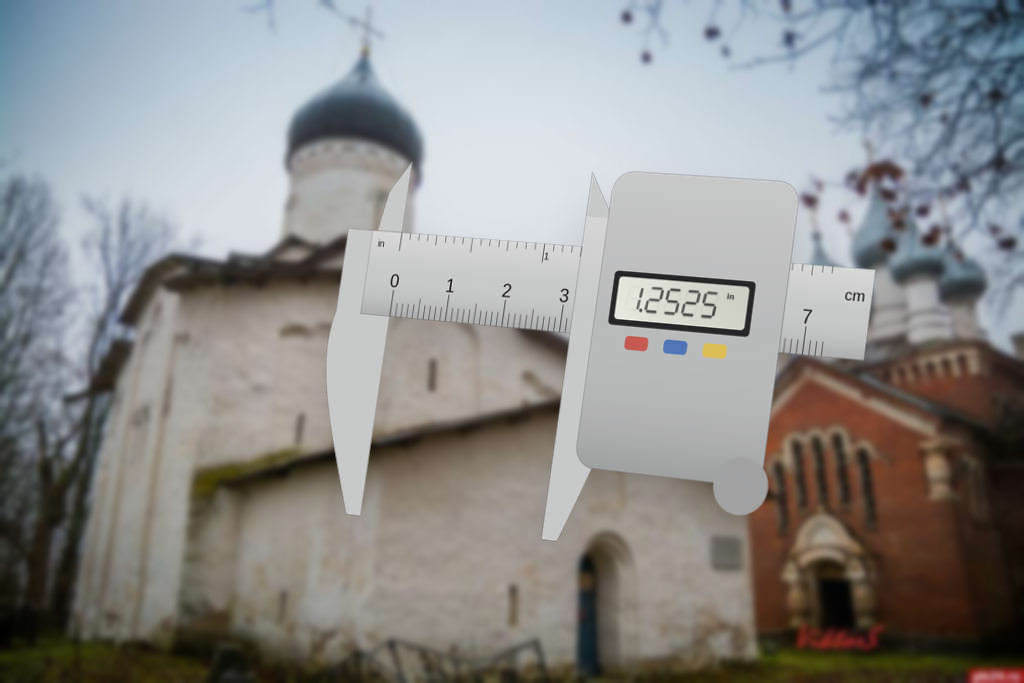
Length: in 1.2525
